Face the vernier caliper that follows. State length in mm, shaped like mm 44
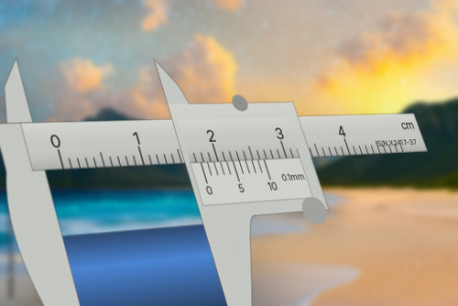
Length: mm 17.6
